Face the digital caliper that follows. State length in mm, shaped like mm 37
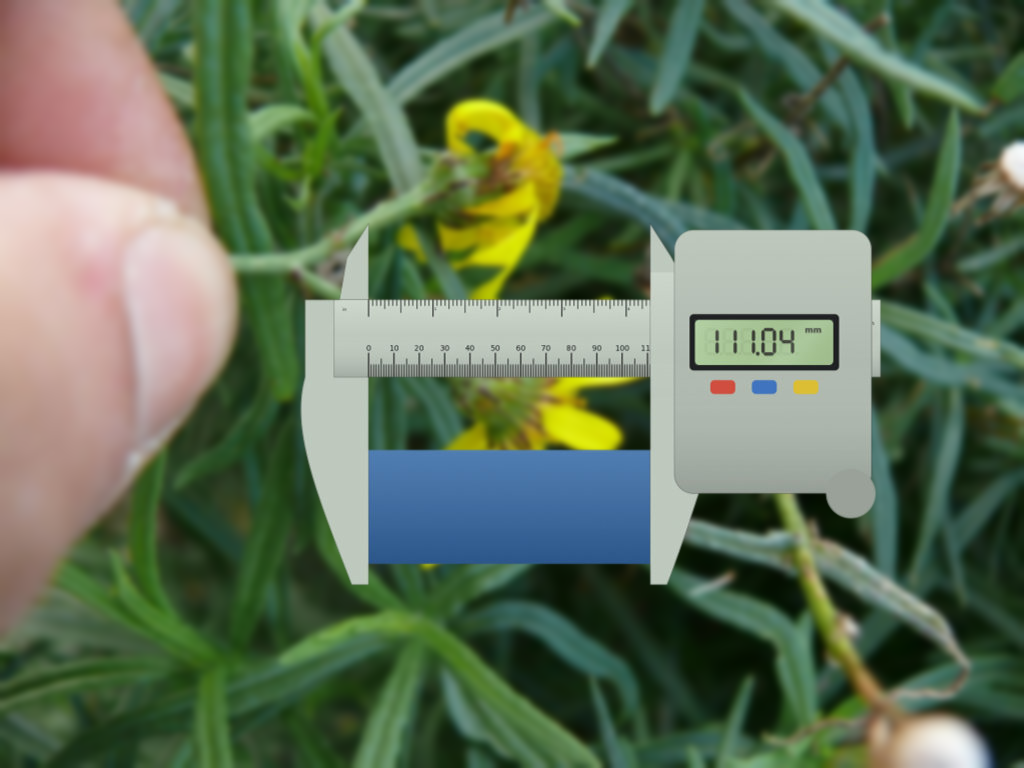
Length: mm 111.04
